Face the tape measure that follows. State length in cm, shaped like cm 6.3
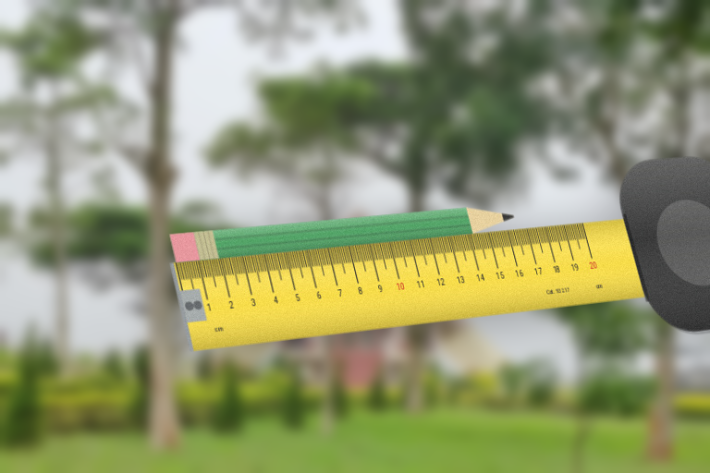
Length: cm 16.5
